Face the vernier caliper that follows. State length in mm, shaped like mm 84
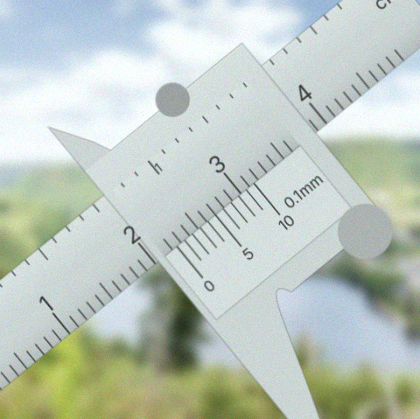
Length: mm 22.5
